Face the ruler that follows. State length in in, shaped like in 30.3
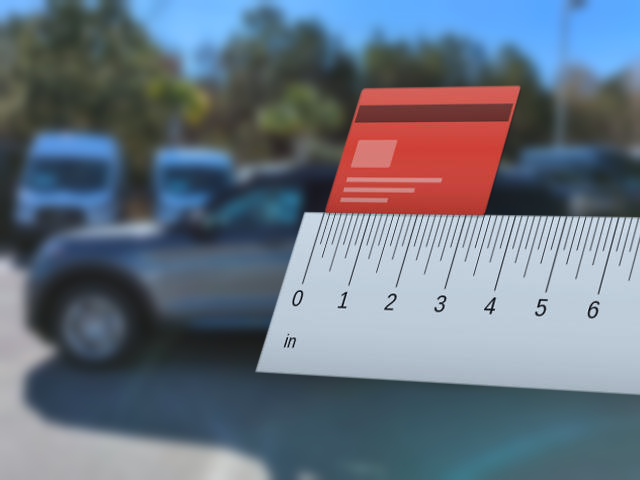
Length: in 3.375
